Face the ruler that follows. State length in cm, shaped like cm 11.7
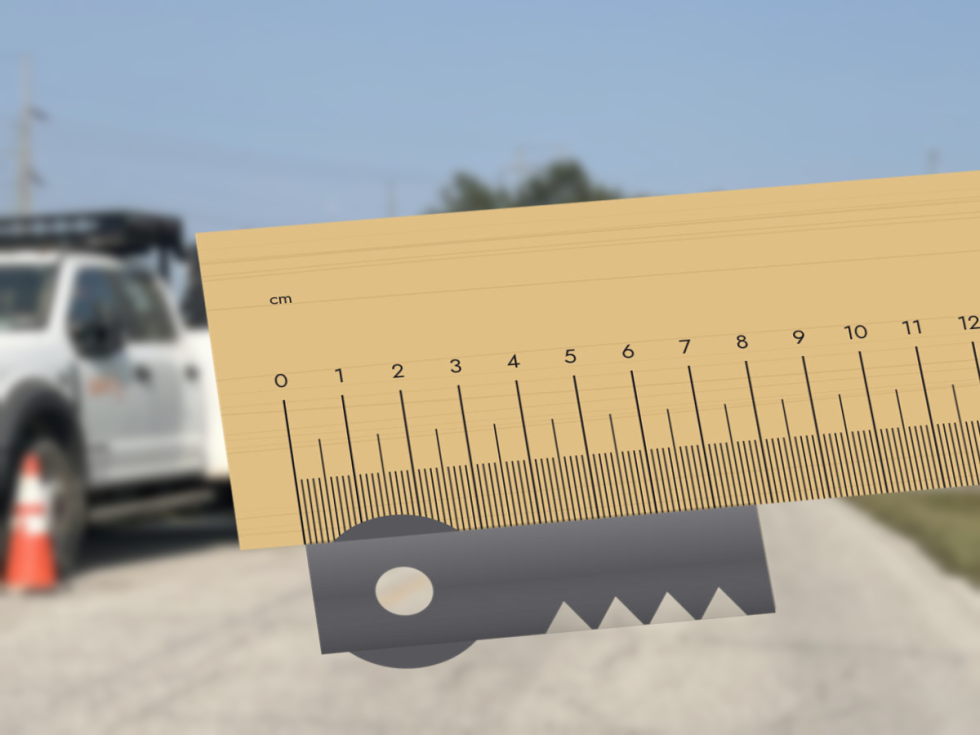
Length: cm 7.7
